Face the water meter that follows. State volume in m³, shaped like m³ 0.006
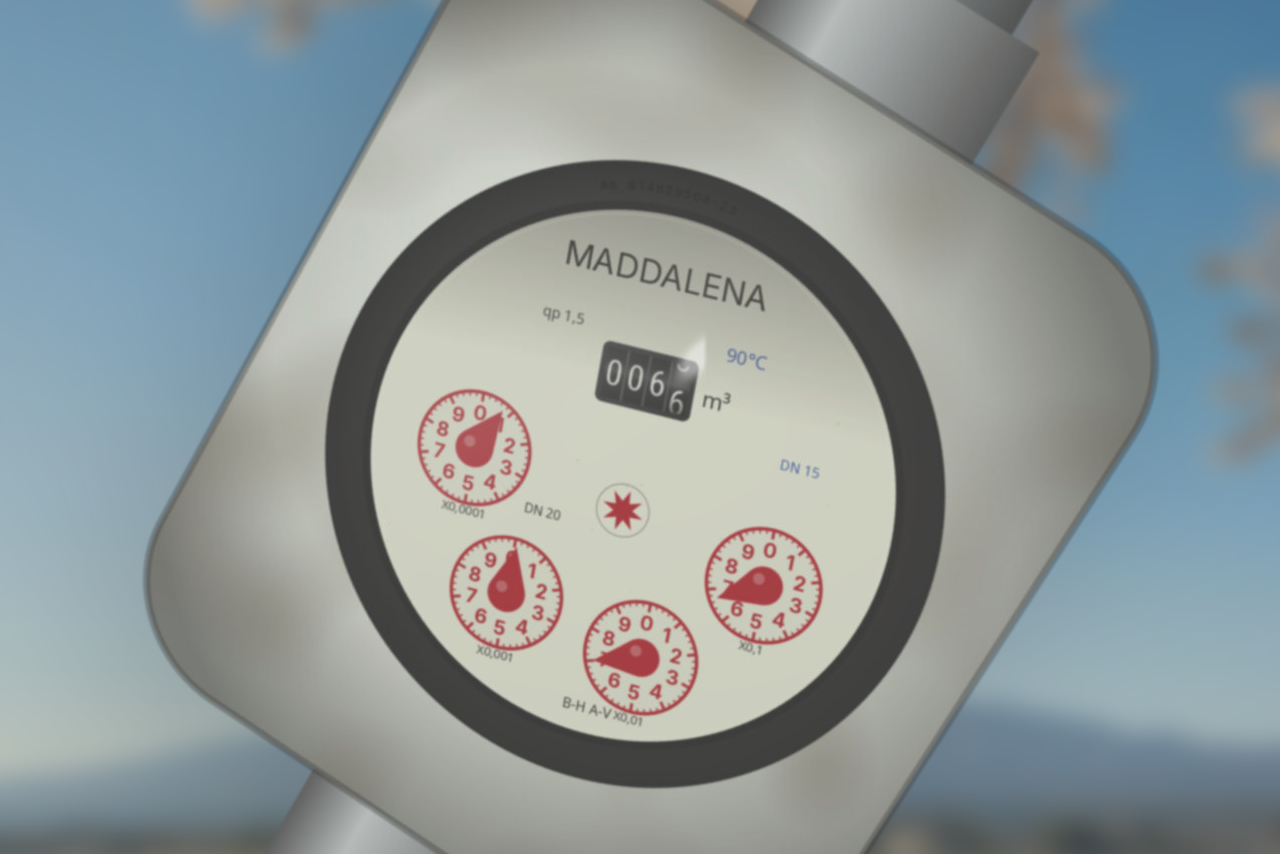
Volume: m³ 65.6700
